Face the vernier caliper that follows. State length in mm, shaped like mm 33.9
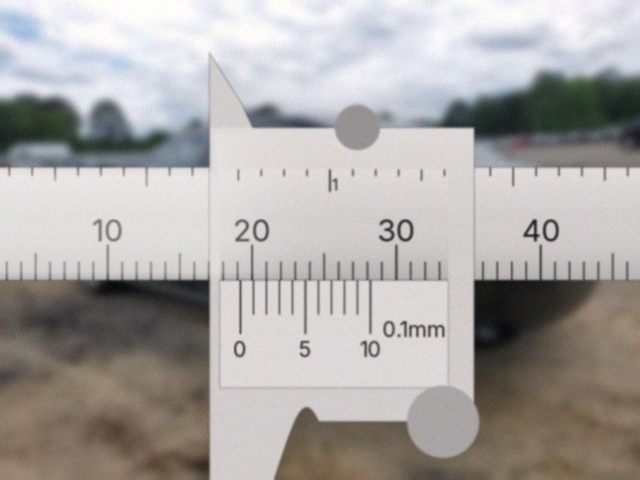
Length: mm 19.2
